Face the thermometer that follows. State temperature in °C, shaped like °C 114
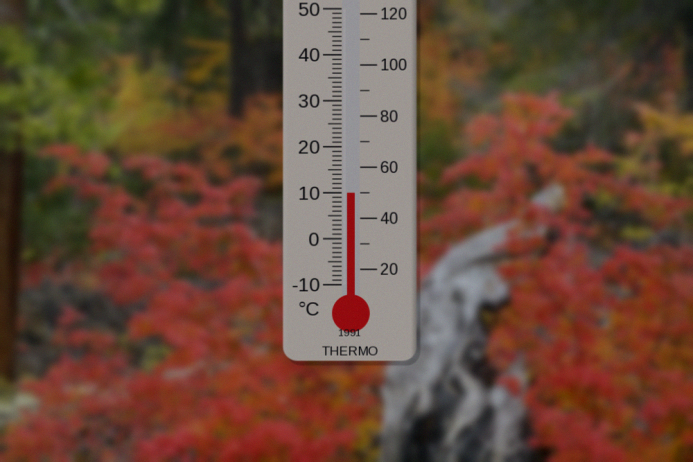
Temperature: °C 10
